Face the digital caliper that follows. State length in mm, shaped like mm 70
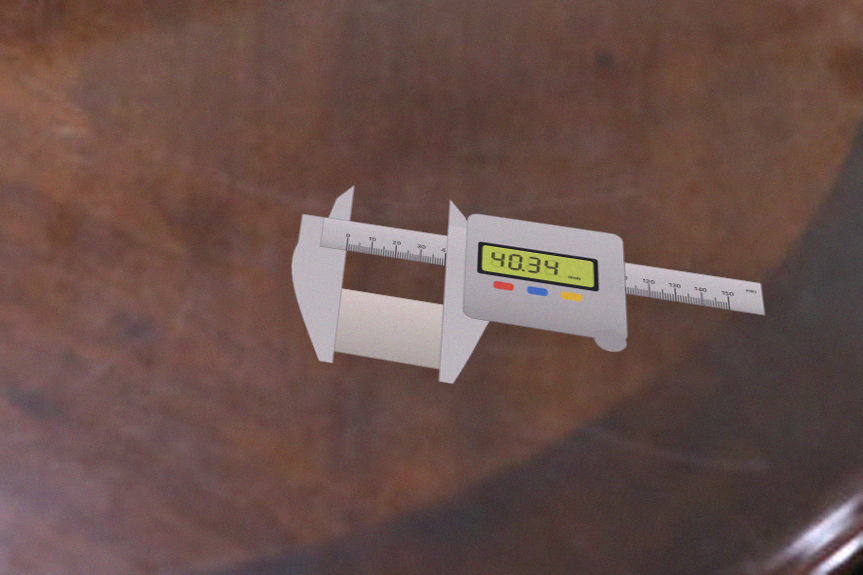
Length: mm 40.34
